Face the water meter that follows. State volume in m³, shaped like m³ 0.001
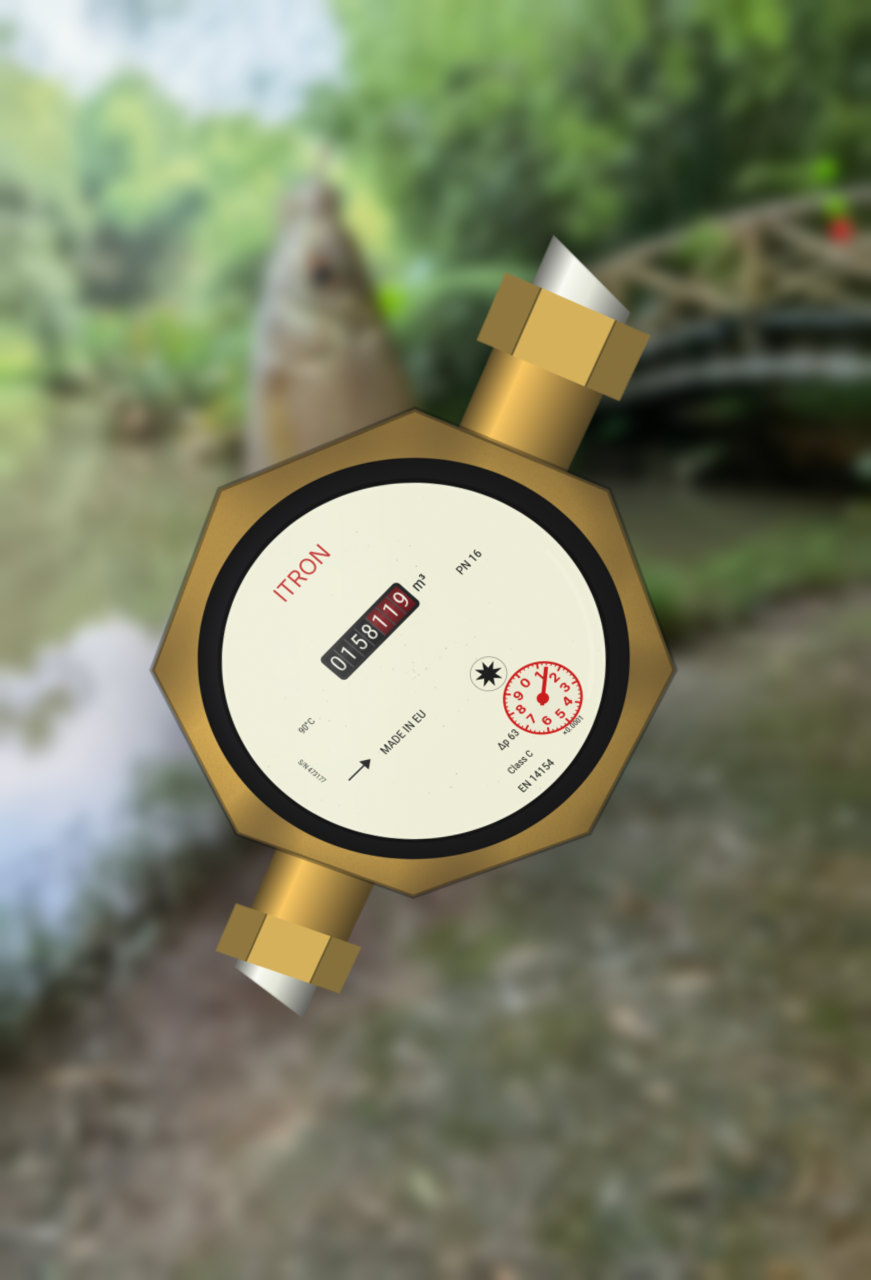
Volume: m³ 158.1191
